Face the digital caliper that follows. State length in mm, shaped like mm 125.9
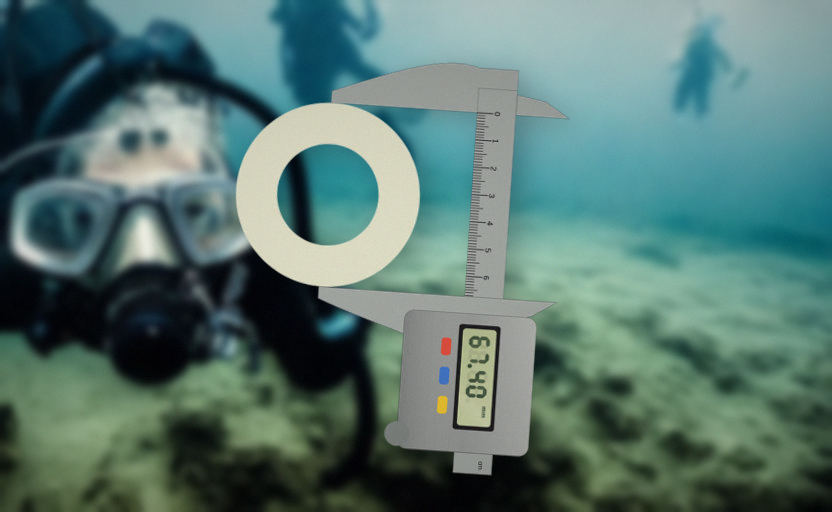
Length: mm 67.40
